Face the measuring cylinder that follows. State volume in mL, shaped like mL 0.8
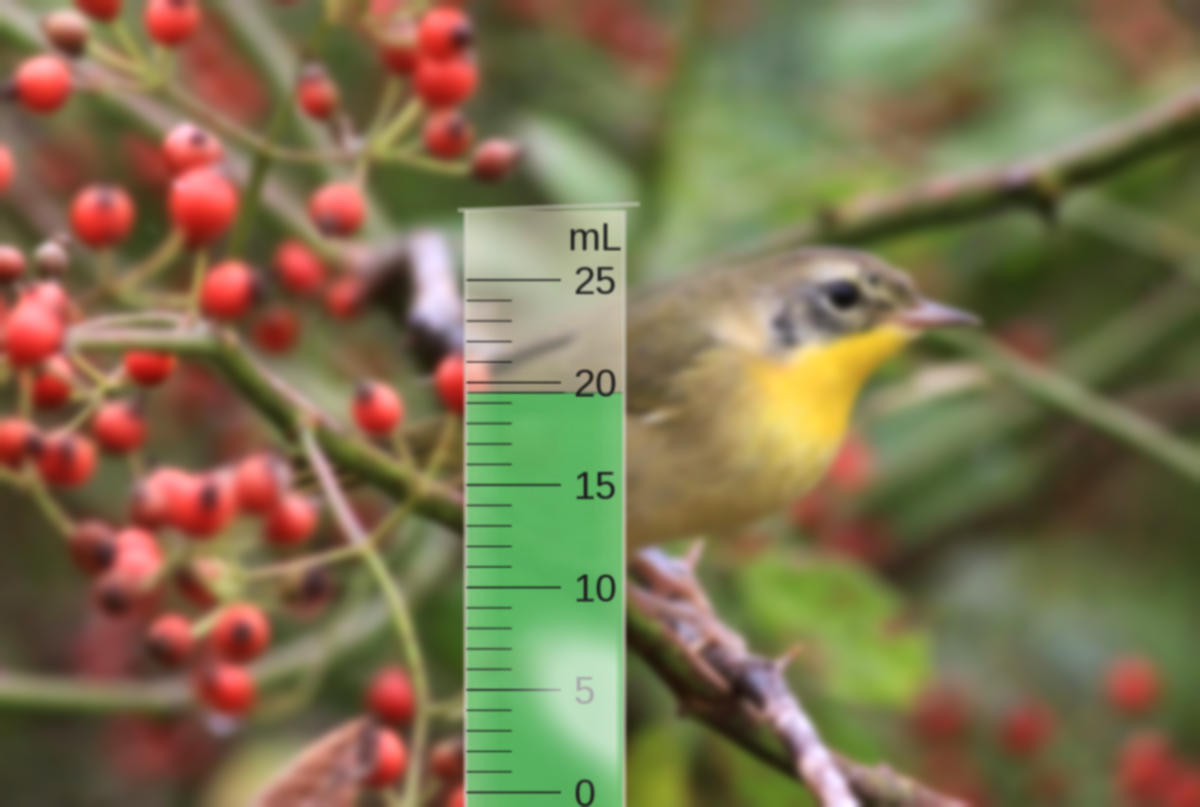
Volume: mL 19.5
